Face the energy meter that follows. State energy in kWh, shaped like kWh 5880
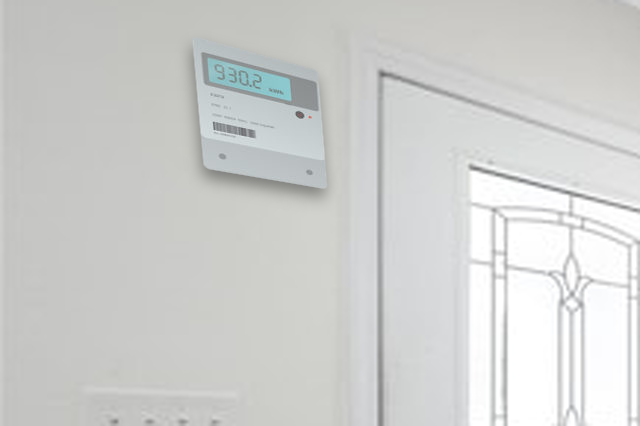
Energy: kWh 930.2
